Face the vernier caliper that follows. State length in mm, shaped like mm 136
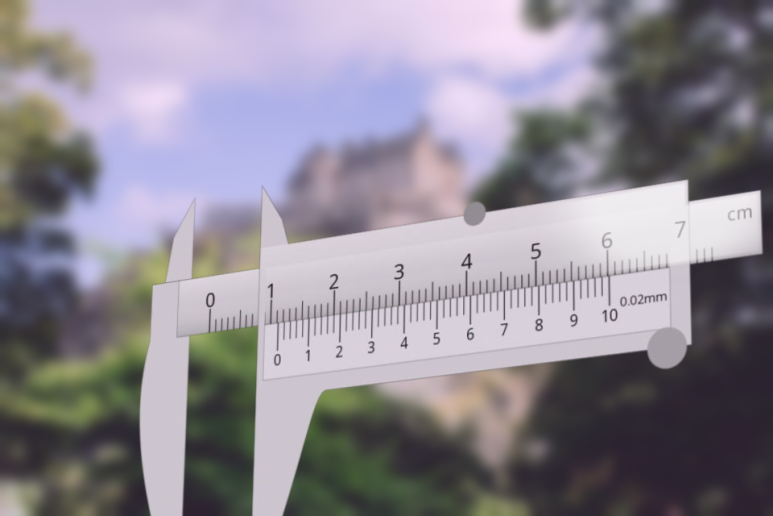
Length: mm 11.2
